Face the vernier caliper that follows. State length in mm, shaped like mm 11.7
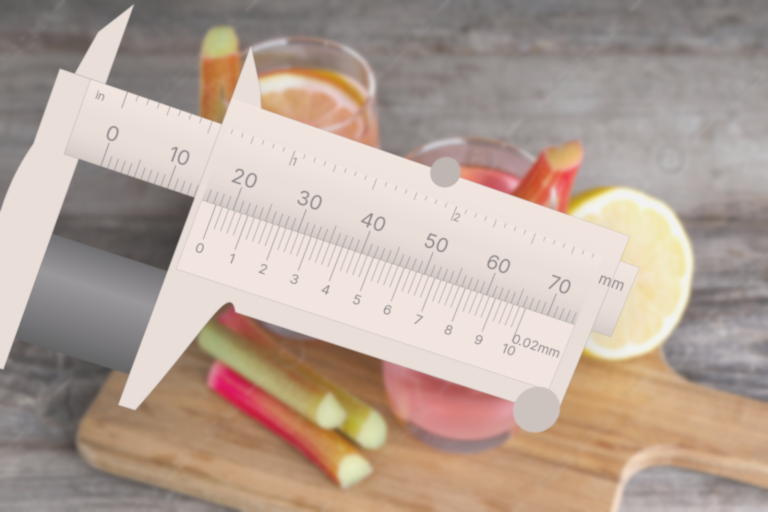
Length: mm 17.4
